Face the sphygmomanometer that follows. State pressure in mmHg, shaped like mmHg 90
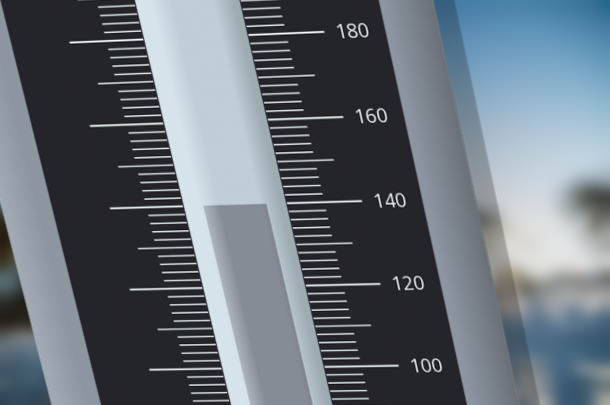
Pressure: mmHg 140
